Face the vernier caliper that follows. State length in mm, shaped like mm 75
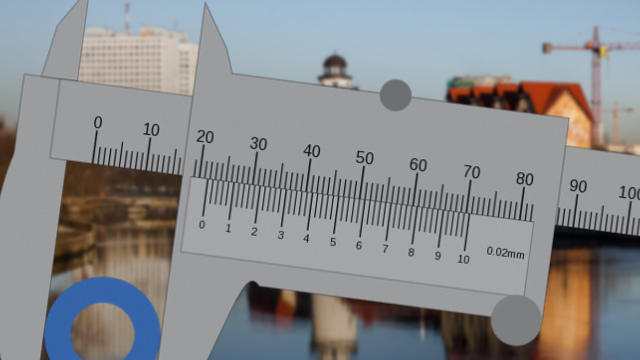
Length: mm 21.6
